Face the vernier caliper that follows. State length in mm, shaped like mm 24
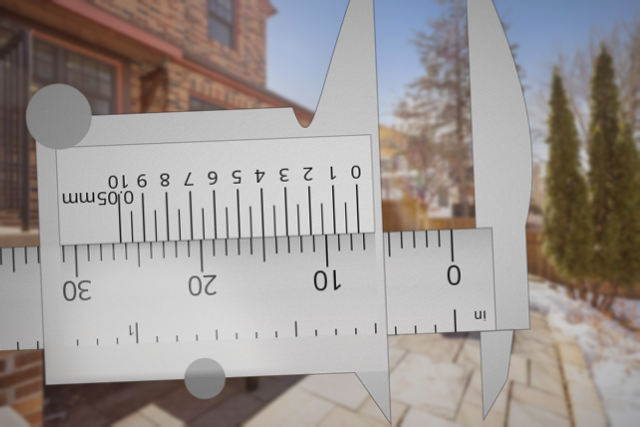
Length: mm 7.4
